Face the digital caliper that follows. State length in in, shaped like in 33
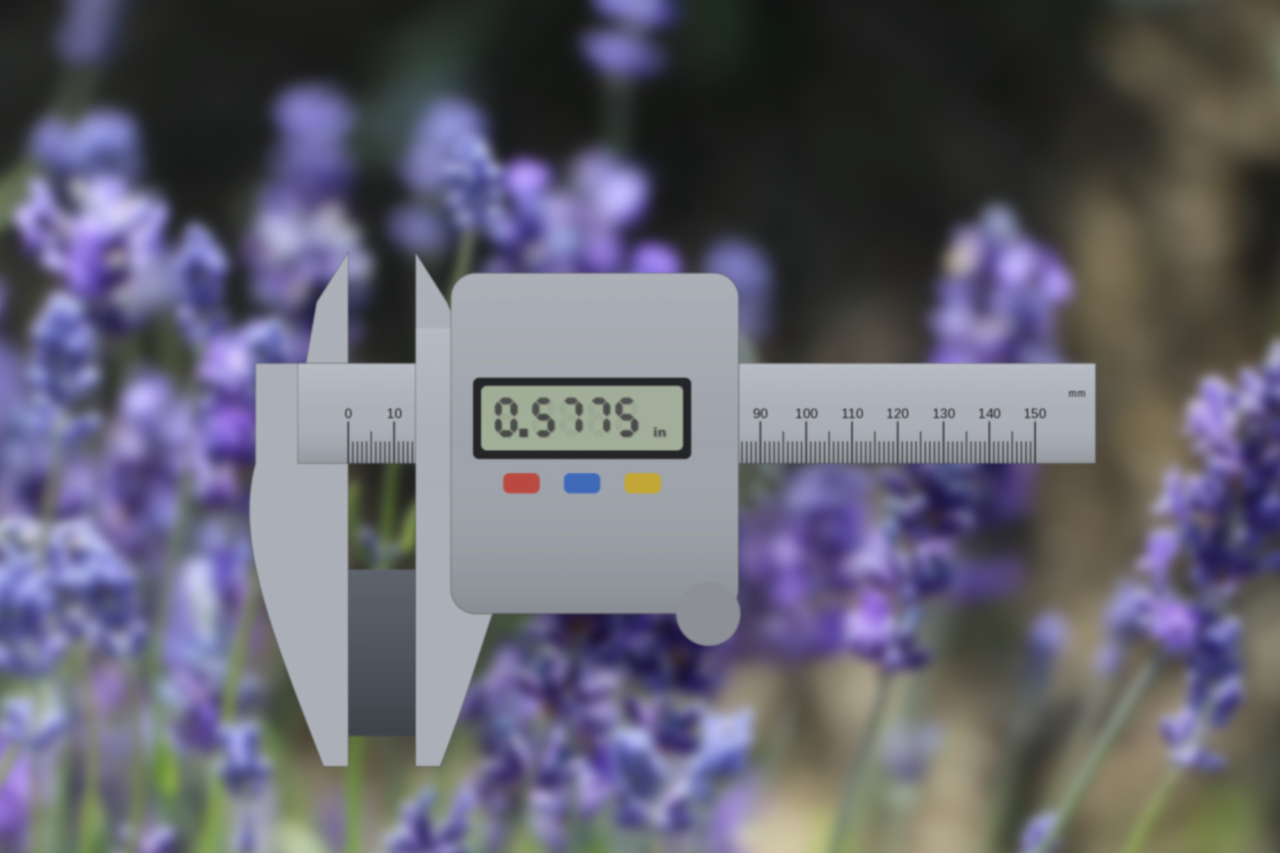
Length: in 0.5775
